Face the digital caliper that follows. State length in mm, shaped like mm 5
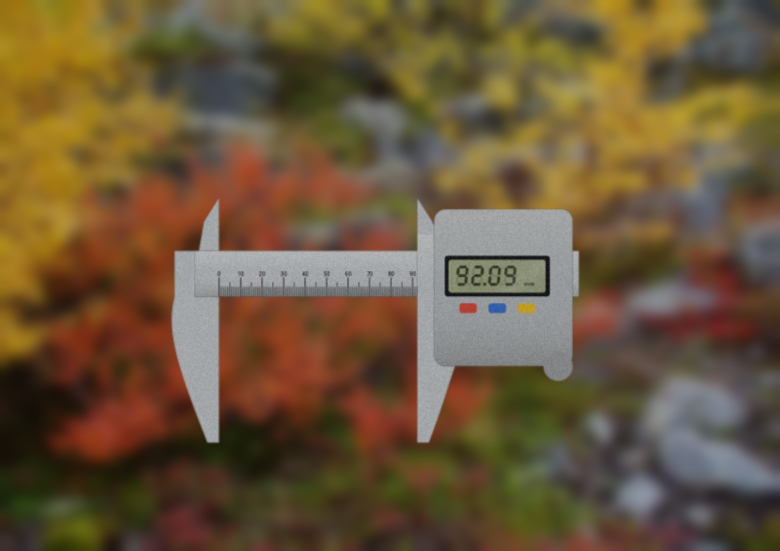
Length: mm 92.09
